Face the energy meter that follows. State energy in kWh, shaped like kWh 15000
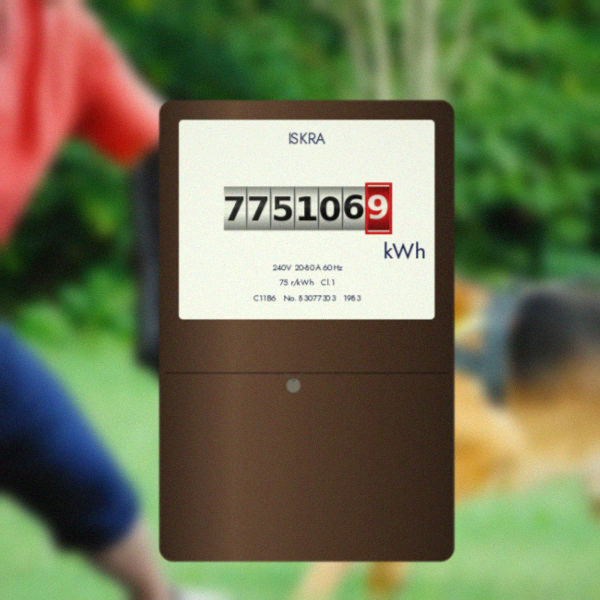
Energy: kWh 775106.9
